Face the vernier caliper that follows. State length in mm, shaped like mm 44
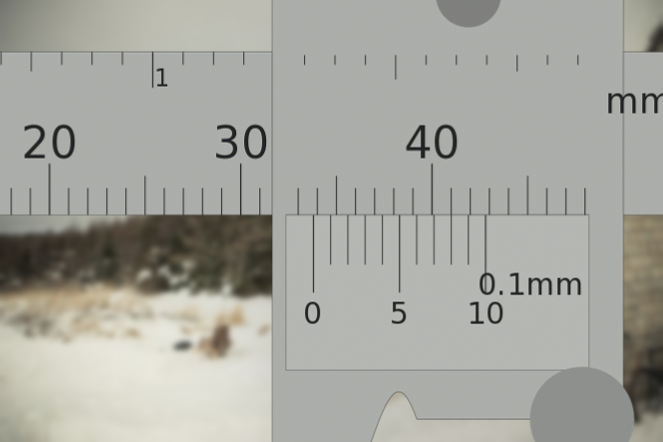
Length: mm 33.8
